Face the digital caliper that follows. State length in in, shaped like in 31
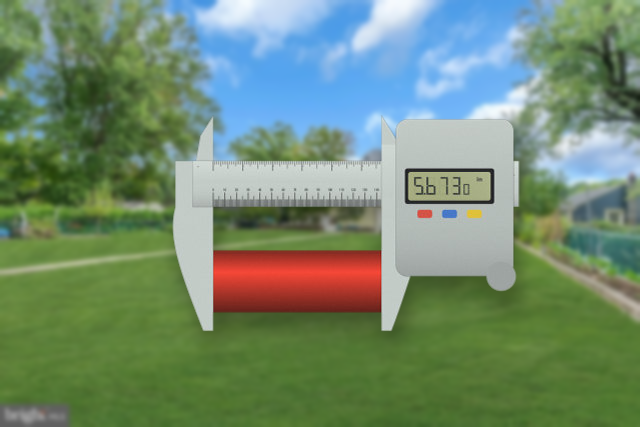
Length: in 5.6730
